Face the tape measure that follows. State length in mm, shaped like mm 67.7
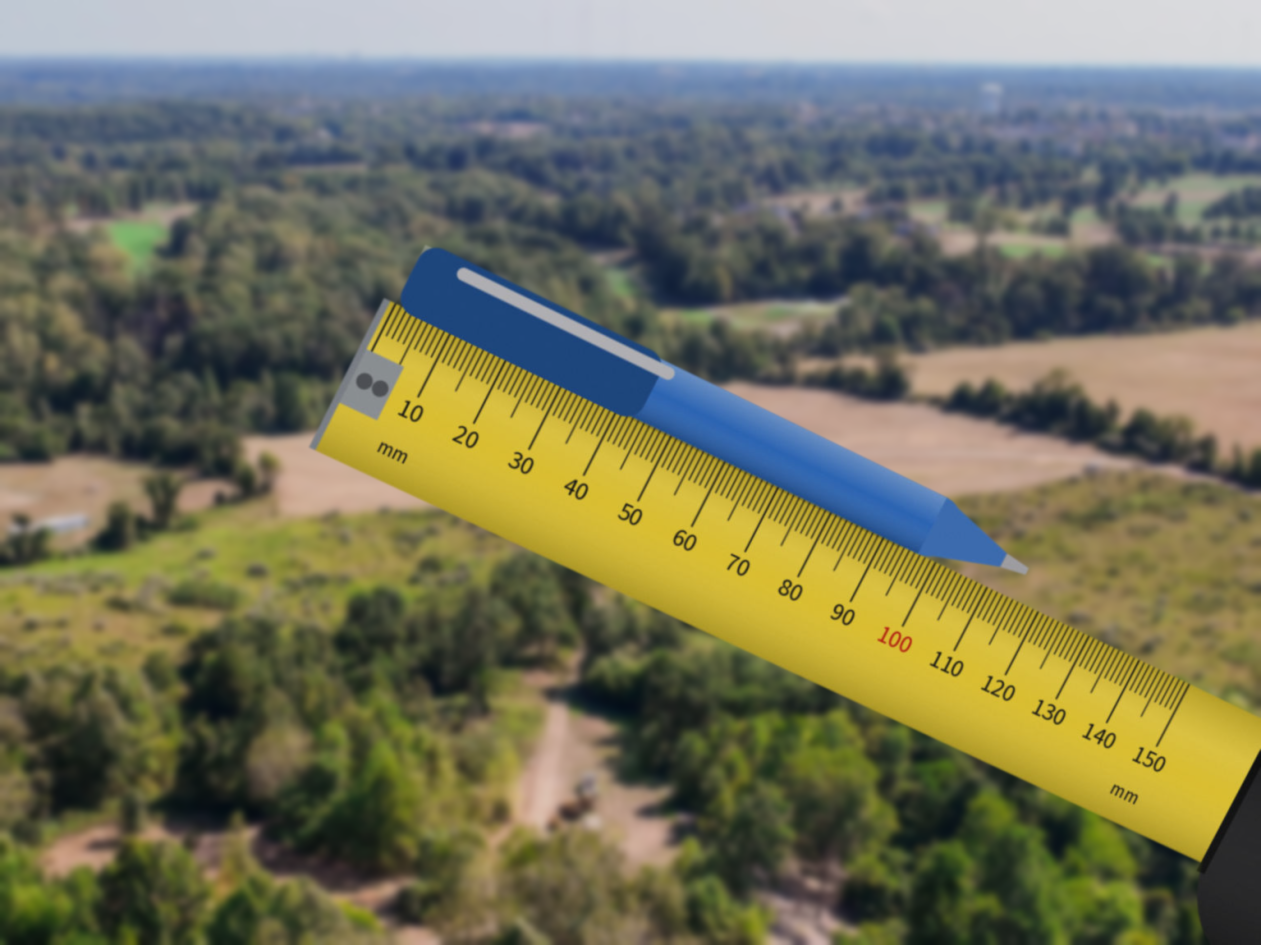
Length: mm 115
